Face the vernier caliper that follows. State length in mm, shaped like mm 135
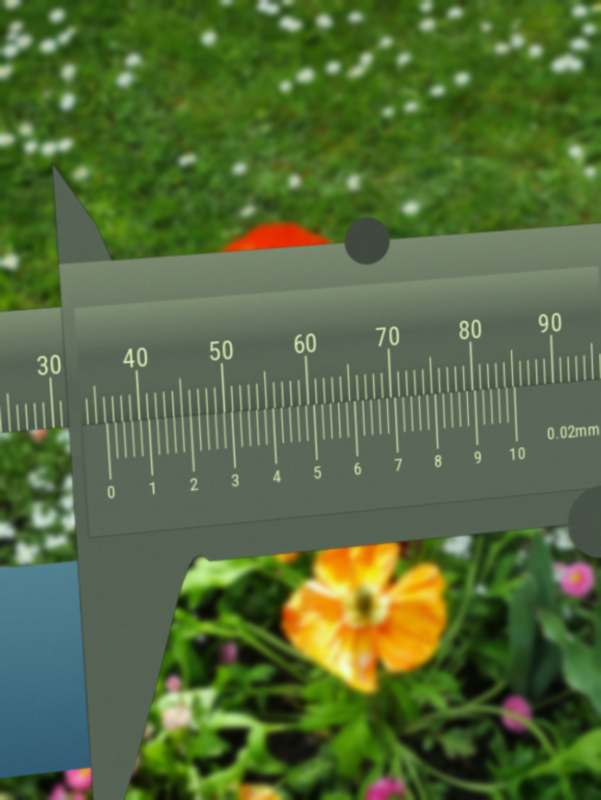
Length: mm 36.2
